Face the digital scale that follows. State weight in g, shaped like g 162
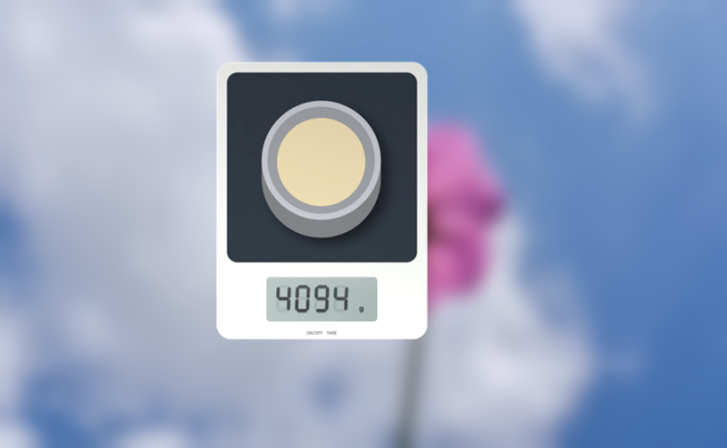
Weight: g 4094
